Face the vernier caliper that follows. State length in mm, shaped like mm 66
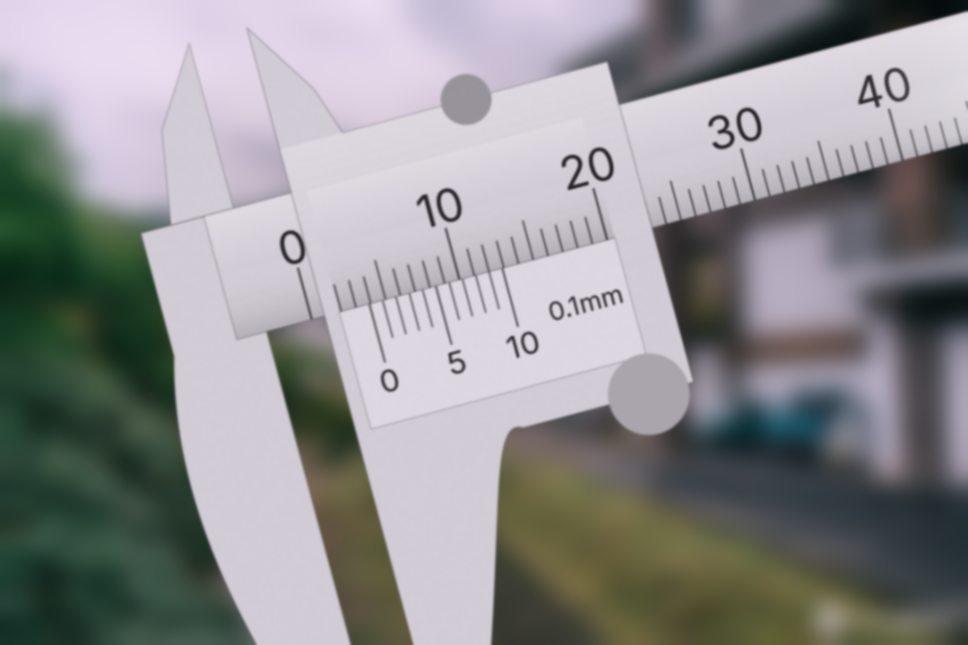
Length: mm 3.9
